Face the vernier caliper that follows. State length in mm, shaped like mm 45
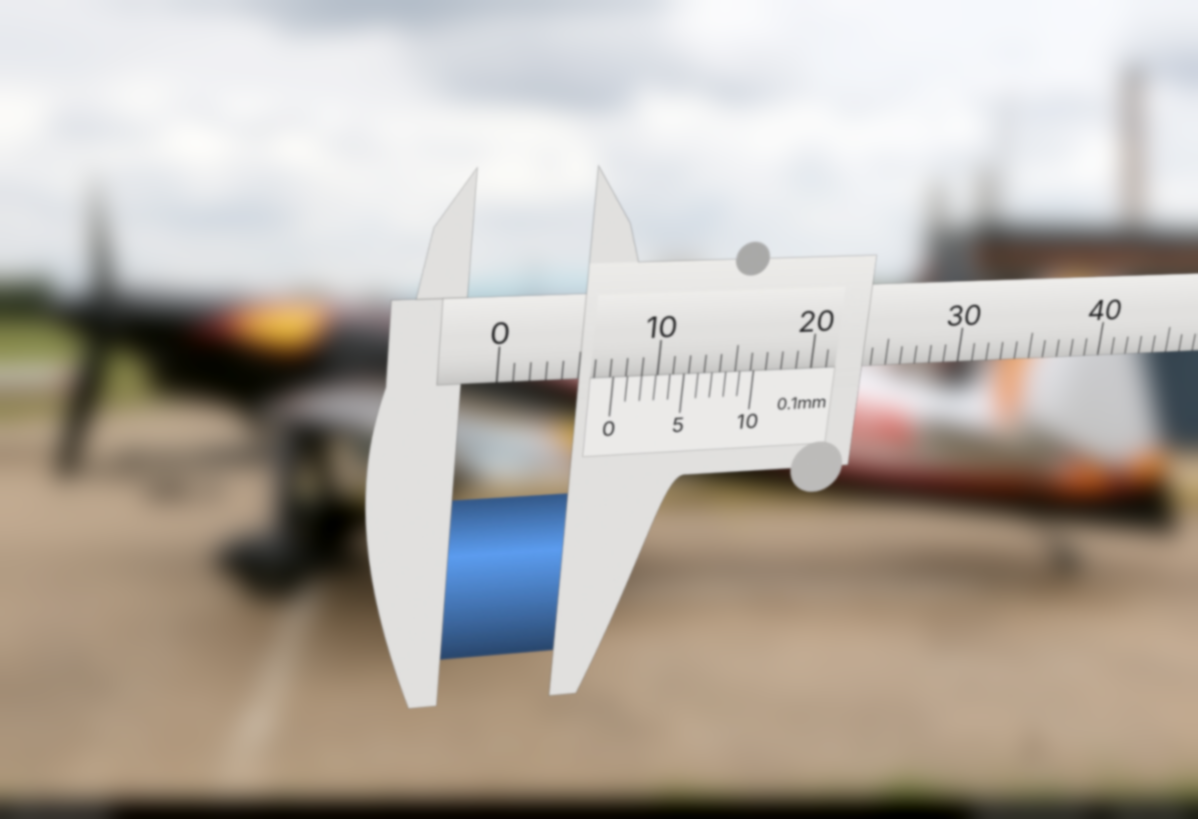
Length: mm 7.2
